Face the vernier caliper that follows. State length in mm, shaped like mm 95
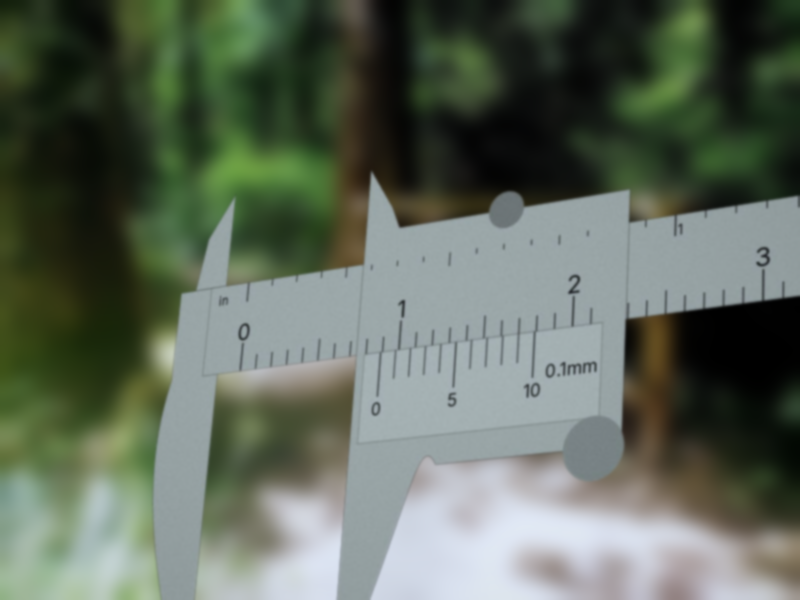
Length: mm 8.9
